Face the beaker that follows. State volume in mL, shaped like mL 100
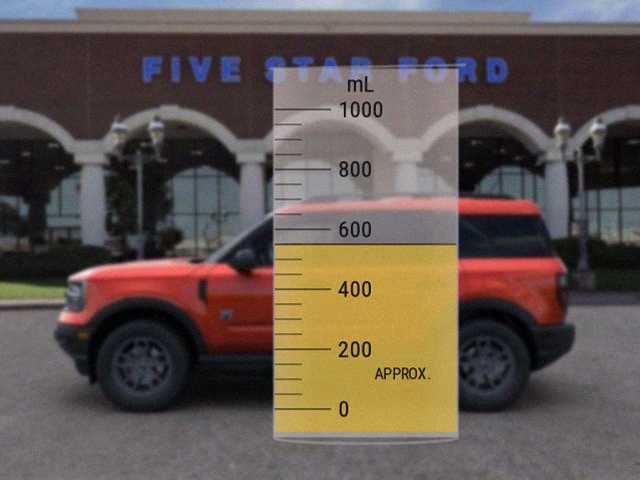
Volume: mL 550
